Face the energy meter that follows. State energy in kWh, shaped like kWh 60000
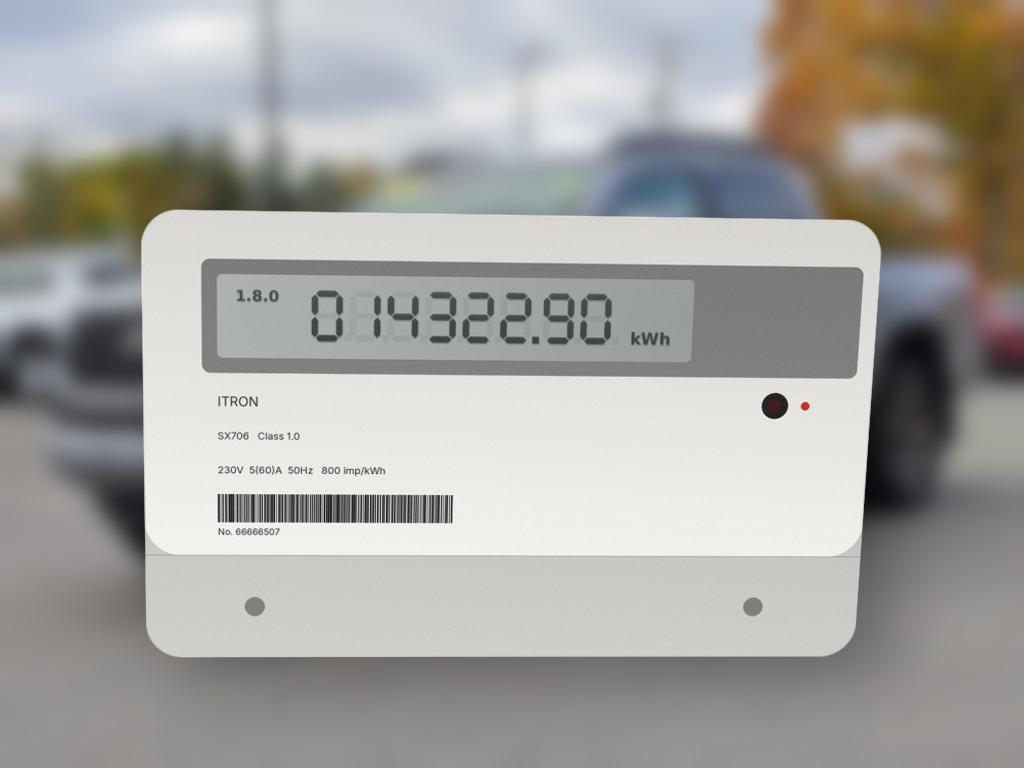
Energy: kWh 14322.90
